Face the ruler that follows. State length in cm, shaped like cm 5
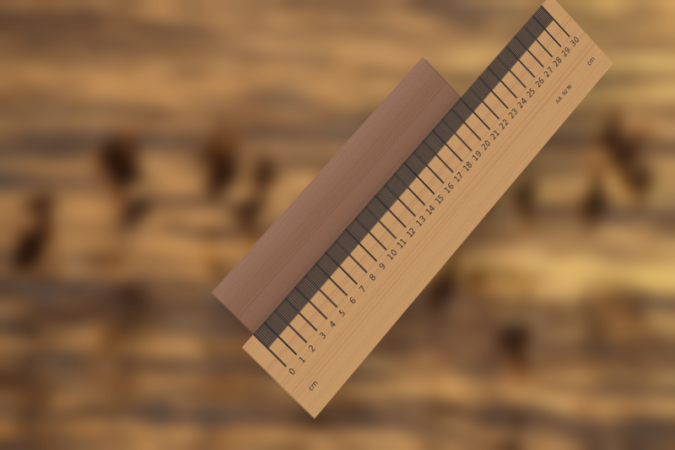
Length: cm 21
